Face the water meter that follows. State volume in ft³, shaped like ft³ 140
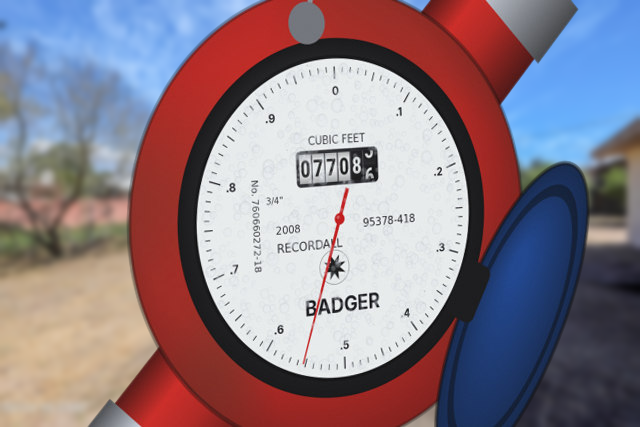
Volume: ft³ 77085.55
